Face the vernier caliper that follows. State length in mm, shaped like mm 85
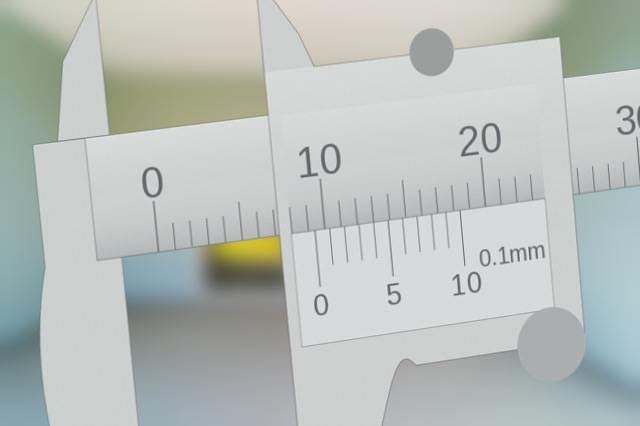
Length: mm 9.4
